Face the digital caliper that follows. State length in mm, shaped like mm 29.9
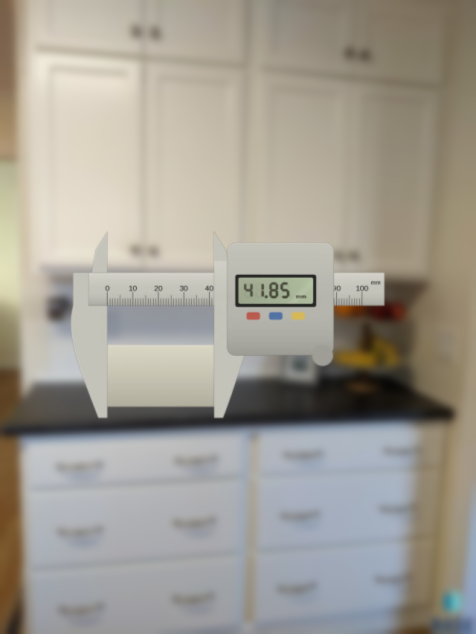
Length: mm 41.85
